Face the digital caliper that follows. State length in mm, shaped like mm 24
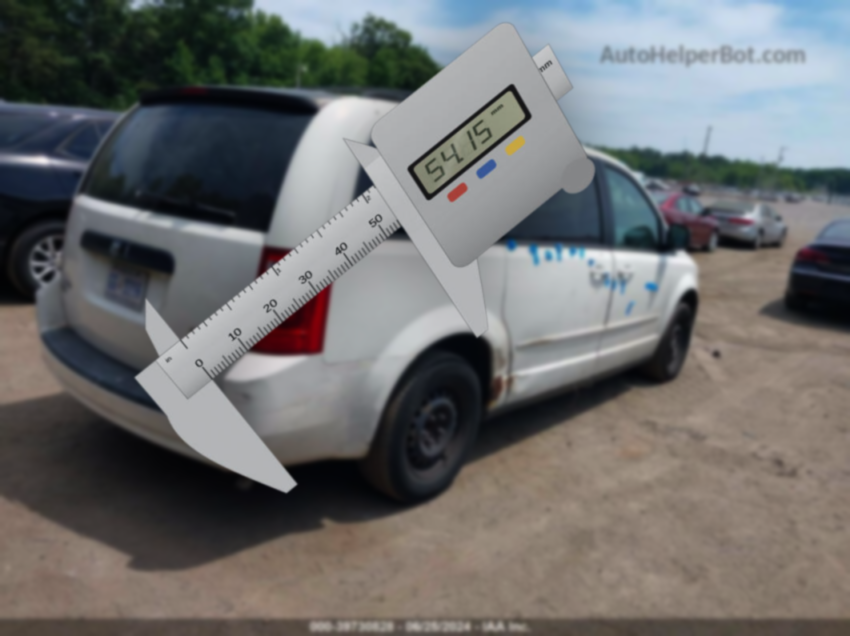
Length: mm 54.15
